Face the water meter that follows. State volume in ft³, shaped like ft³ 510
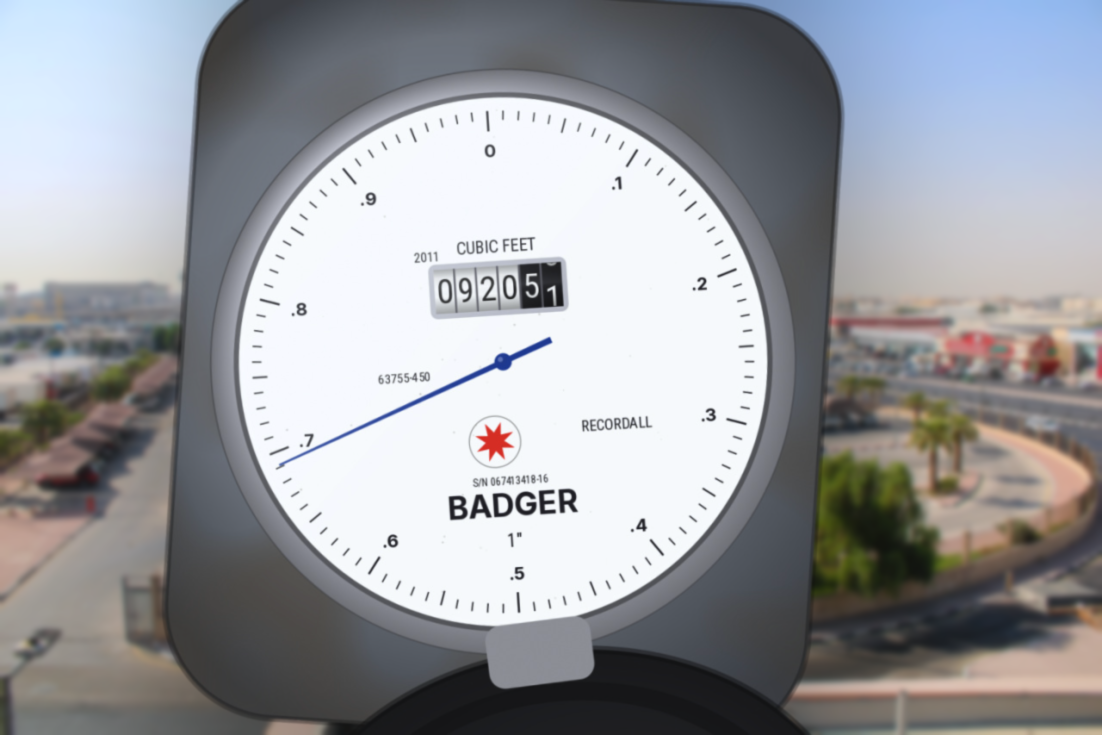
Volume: ft³ 92050.69
